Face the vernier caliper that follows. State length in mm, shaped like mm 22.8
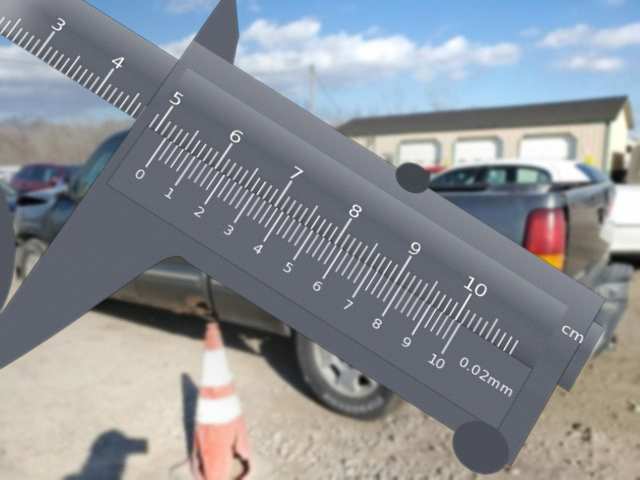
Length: mm 51.8
